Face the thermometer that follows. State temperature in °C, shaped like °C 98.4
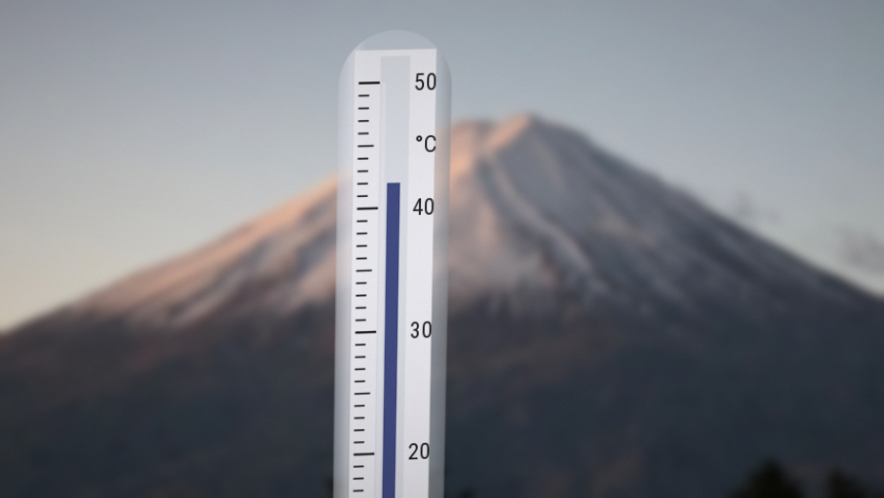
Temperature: °C 42
